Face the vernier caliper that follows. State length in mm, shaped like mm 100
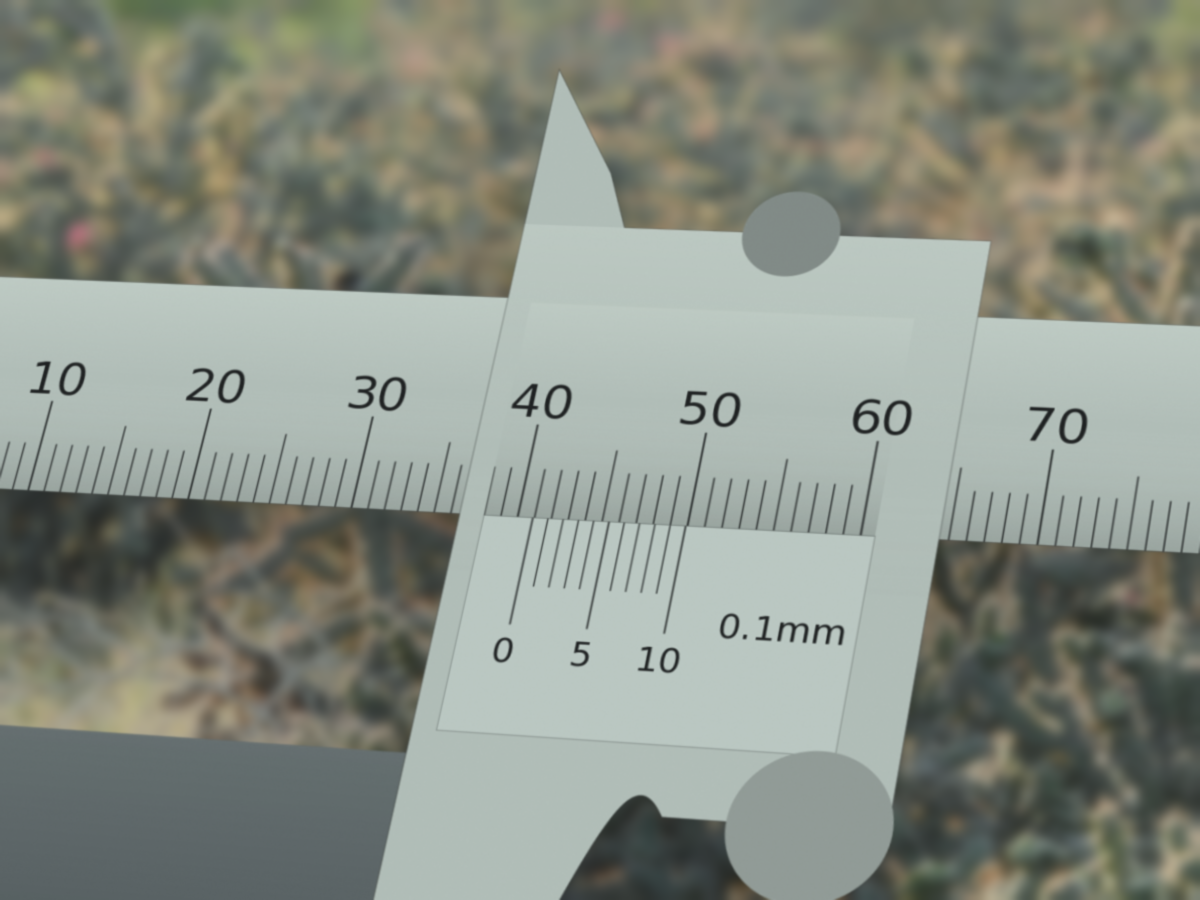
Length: mm 40.9
